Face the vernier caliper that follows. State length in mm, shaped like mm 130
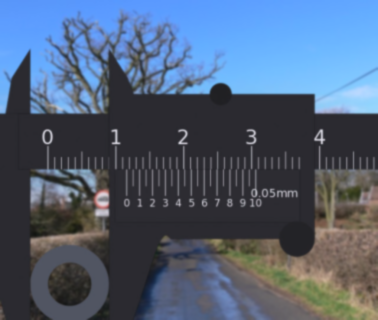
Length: mm 11.6
